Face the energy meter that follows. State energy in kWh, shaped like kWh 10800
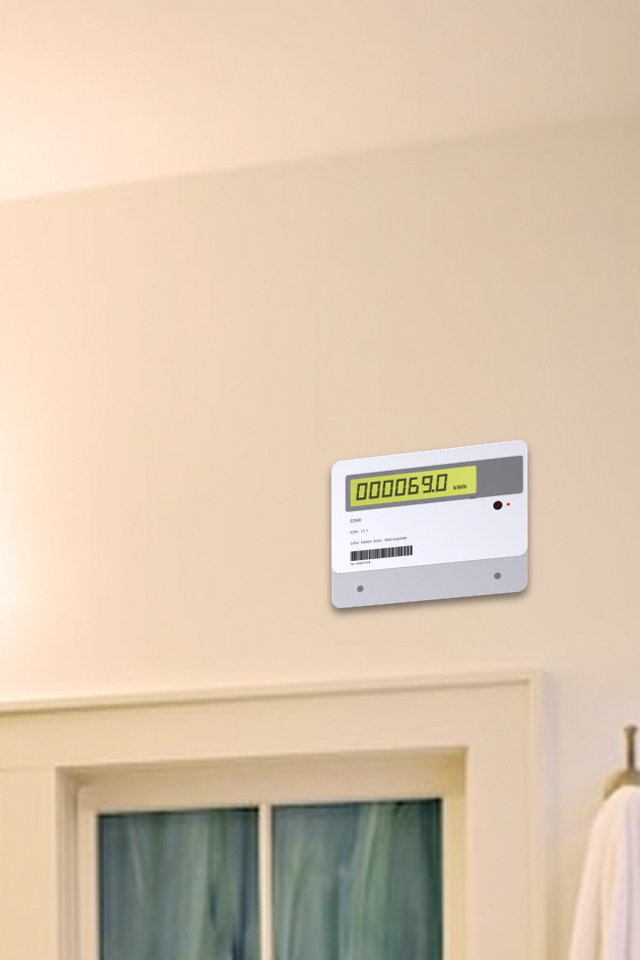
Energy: kWh 69.0
